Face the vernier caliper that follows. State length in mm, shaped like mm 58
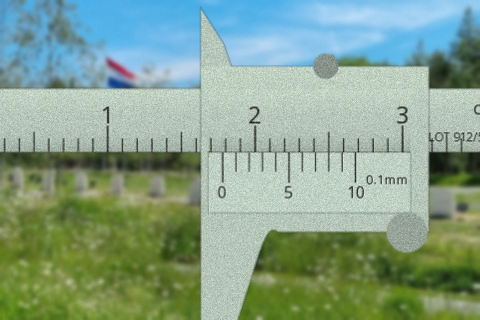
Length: mm 17.8
